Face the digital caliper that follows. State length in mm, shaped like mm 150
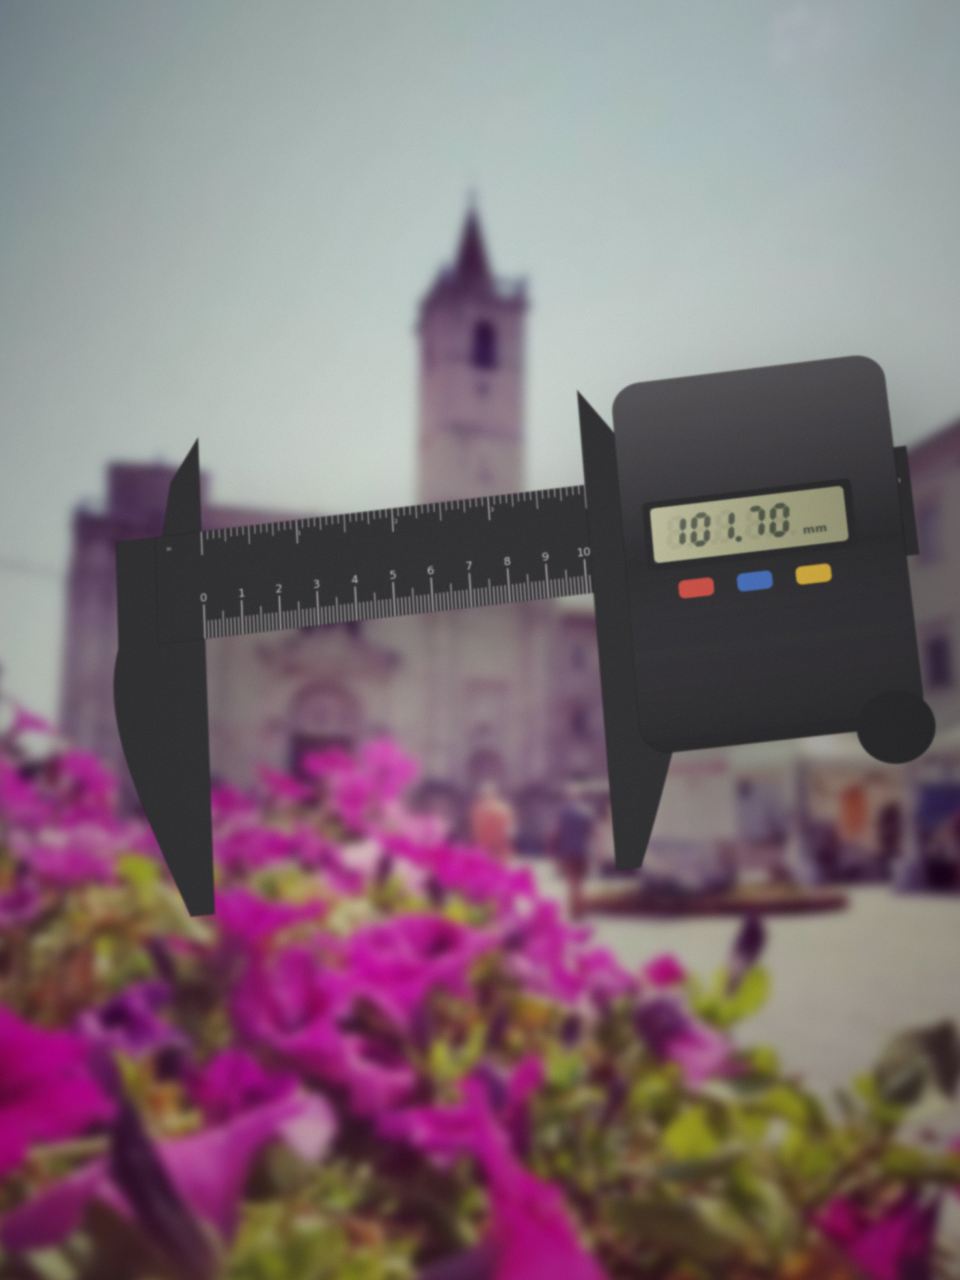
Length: mm 101.70
